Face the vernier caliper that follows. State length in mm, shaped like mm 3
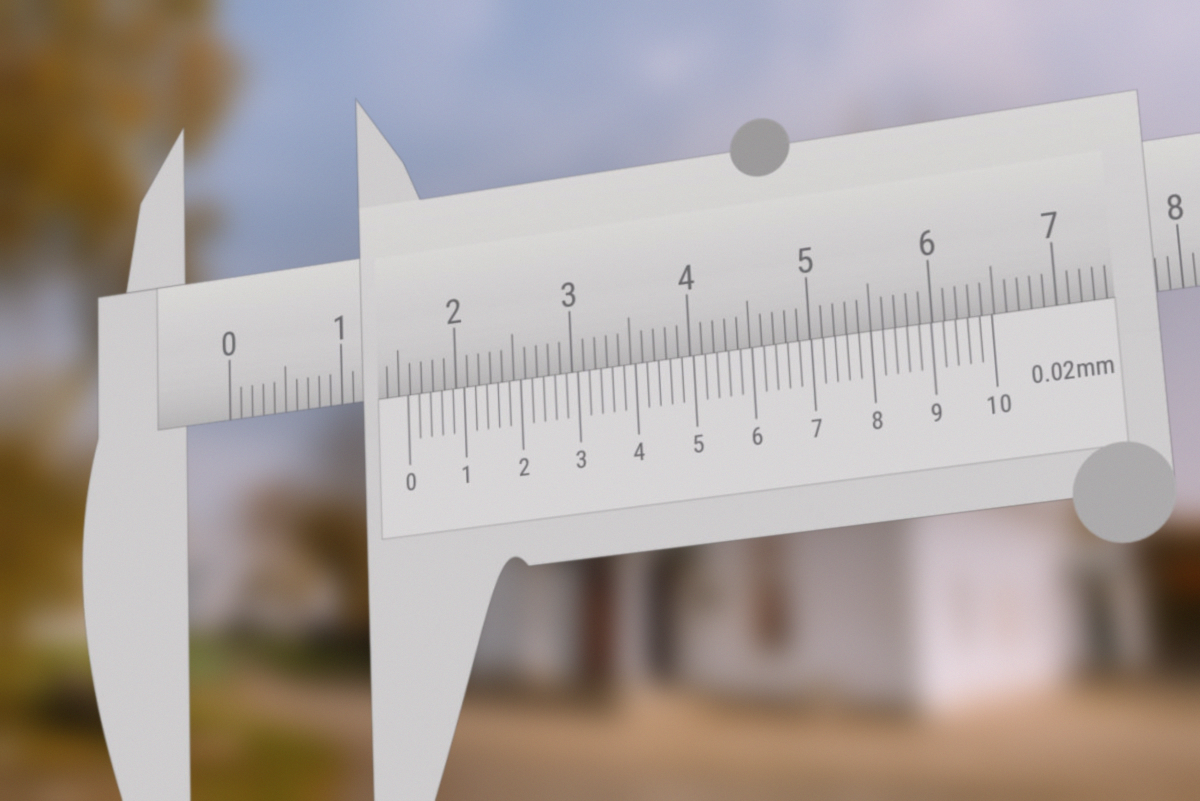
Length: mm 15.8
